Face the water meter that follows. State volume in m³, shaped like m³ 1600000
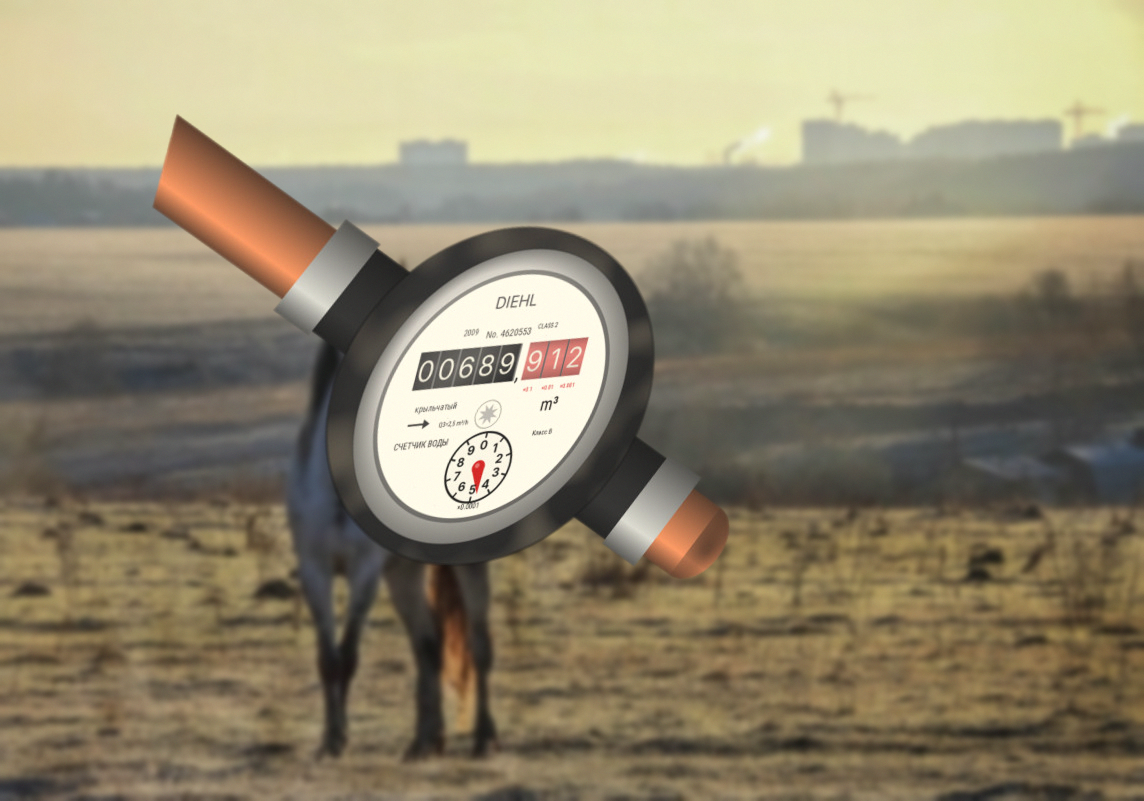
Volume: m³ 689.9124
